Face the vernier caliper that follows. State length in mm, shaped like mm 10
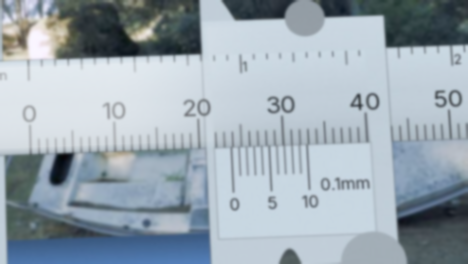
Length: mm 23.8
